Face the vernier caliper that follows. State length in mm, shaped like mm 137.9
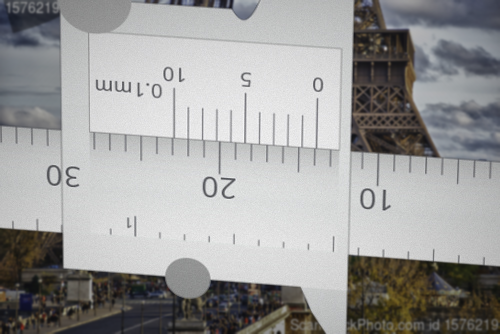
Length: mm 13.9
